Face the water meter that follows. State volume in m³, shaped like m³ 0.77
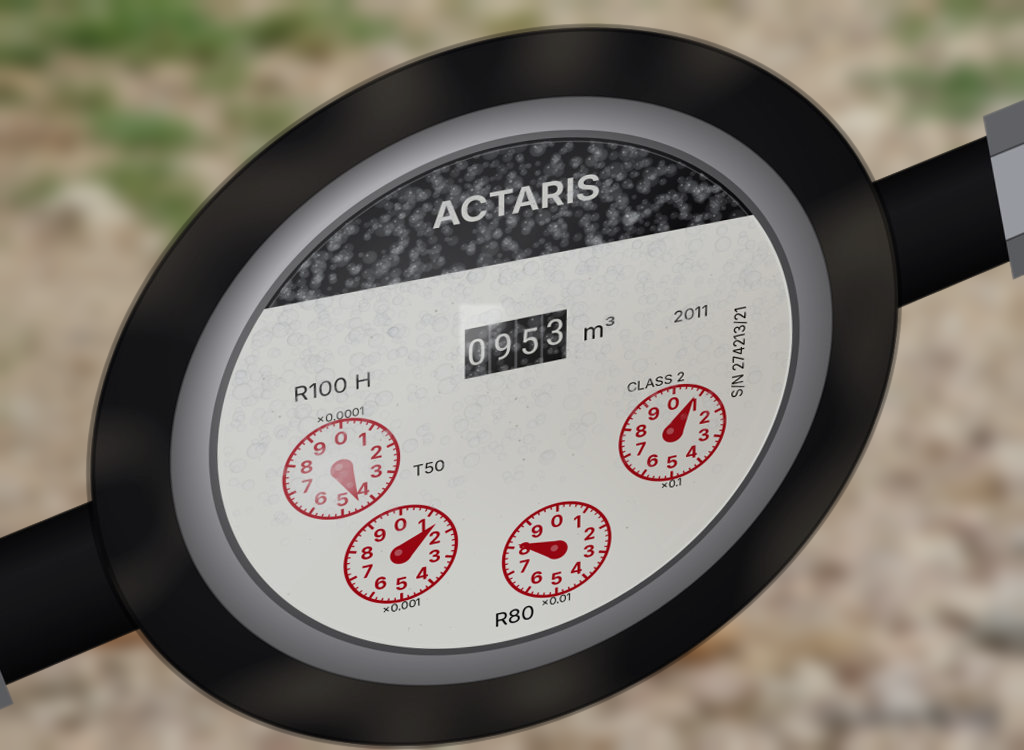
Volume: m³ 953.0814
